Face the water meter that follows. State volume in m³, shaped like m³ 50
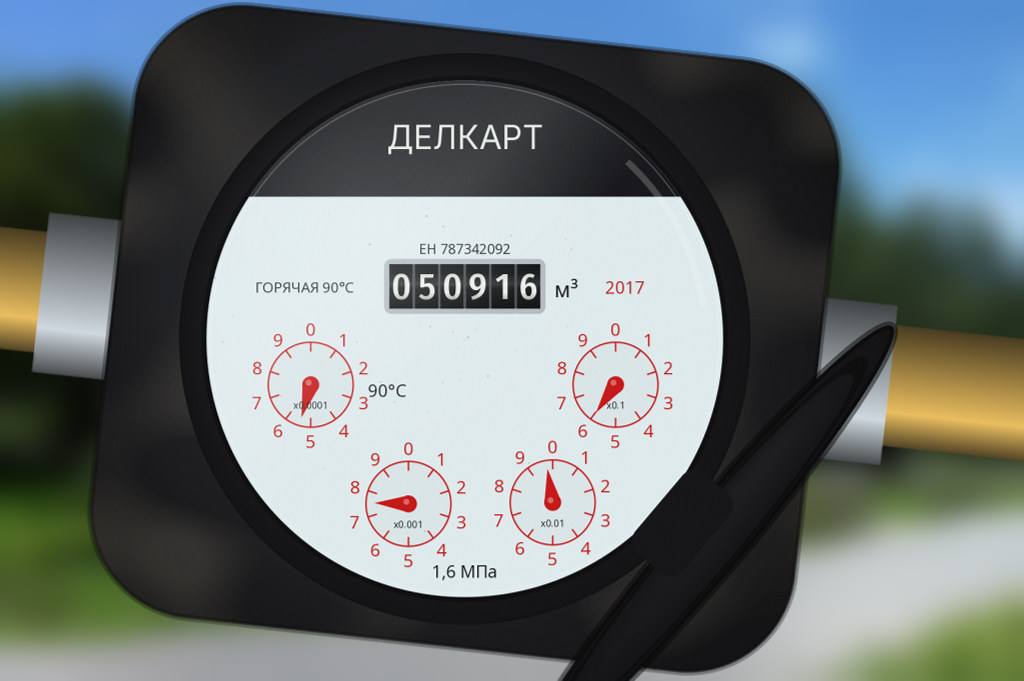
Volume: m³ 50916.5975
